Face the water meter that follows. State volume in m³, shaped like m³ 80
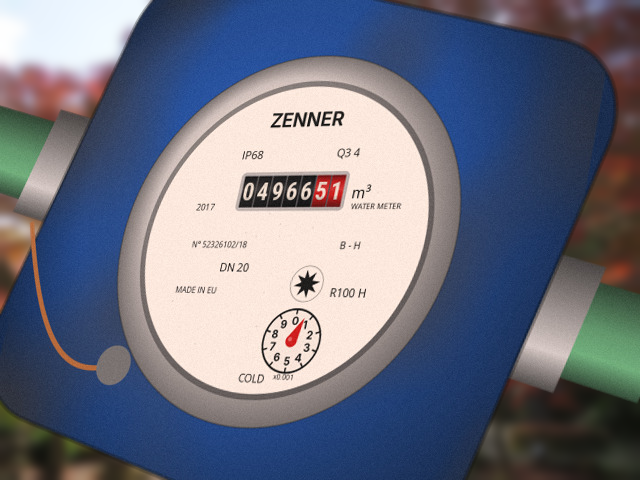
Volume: m³ 4966.510
